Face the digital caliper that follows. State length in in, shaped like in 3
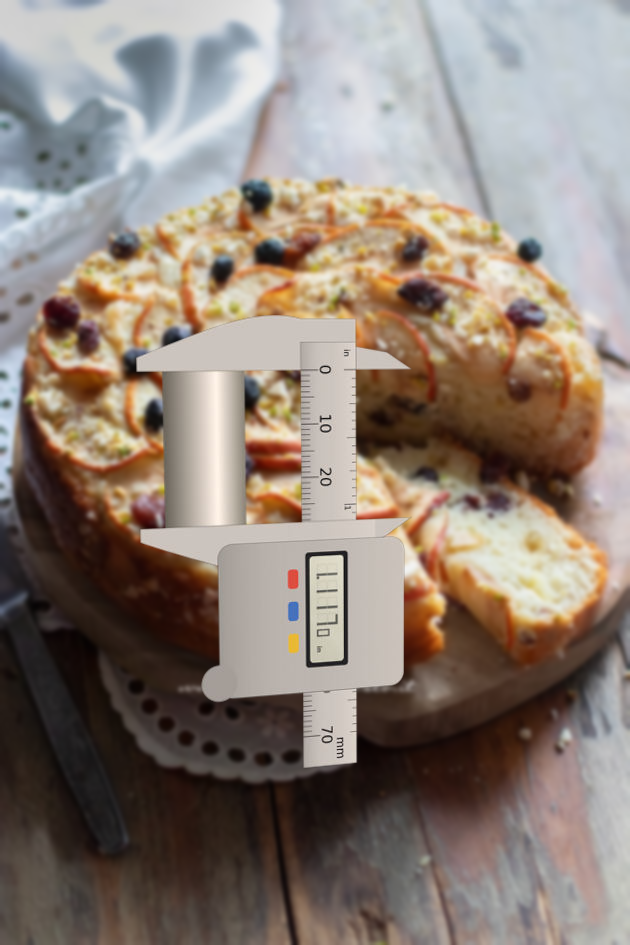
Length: in 1.1170
